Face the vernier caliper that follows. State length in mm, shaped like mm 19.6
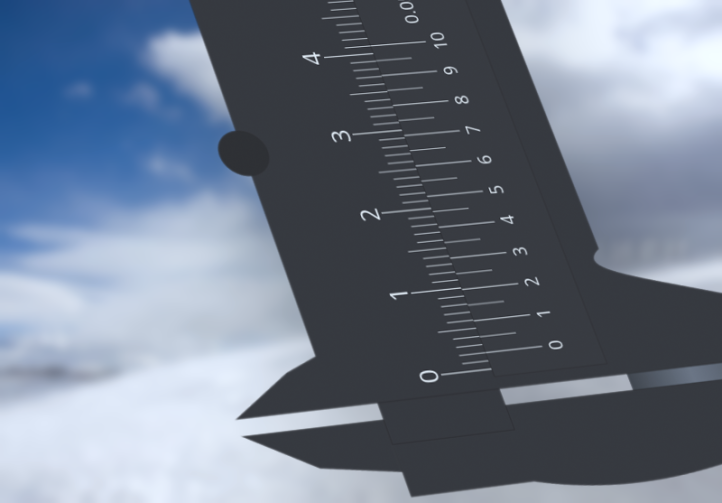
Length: mm 2.0
